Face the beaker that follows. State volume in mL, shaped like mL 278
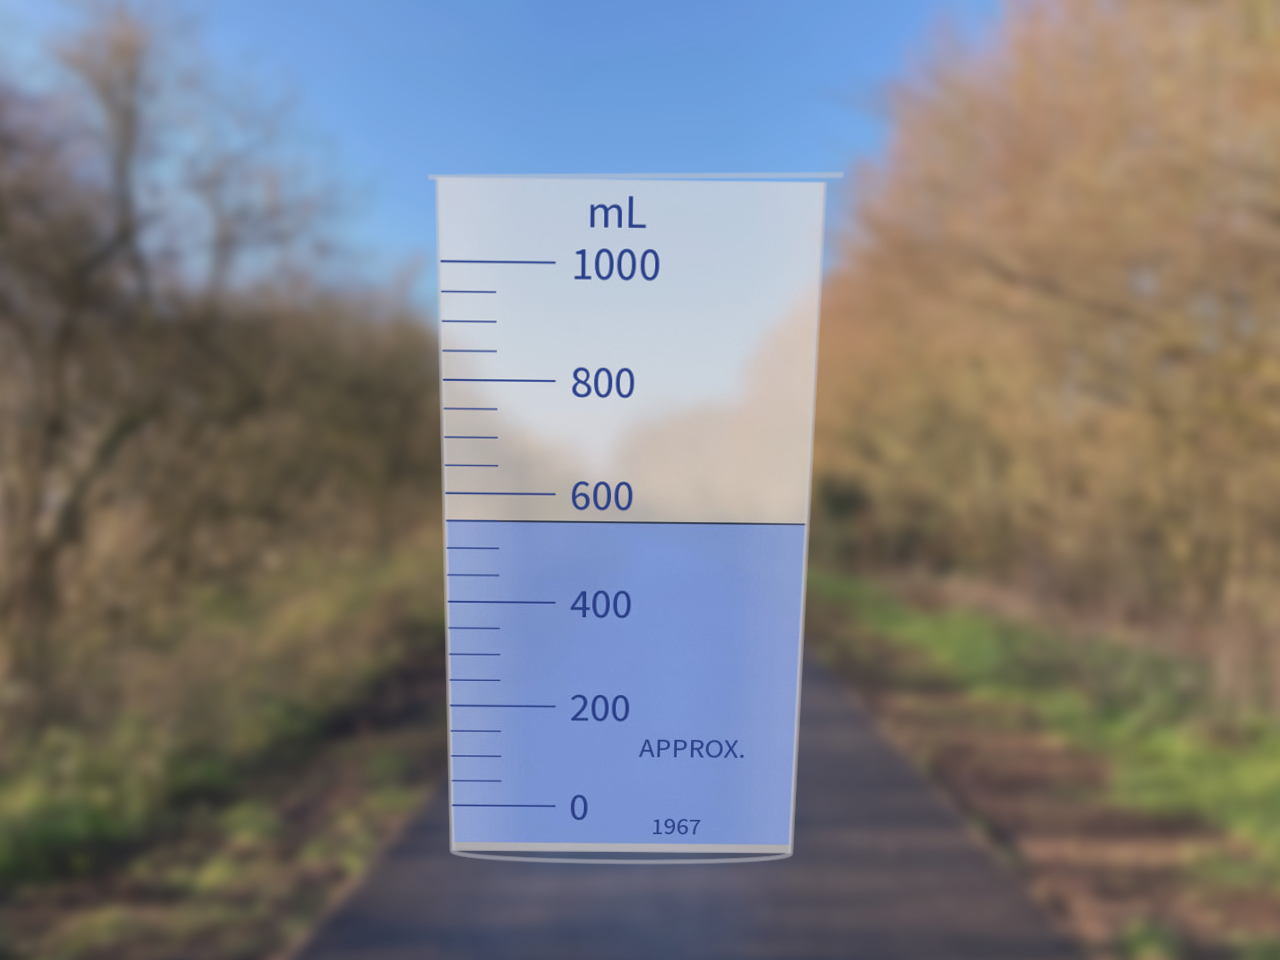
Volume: mL 550
